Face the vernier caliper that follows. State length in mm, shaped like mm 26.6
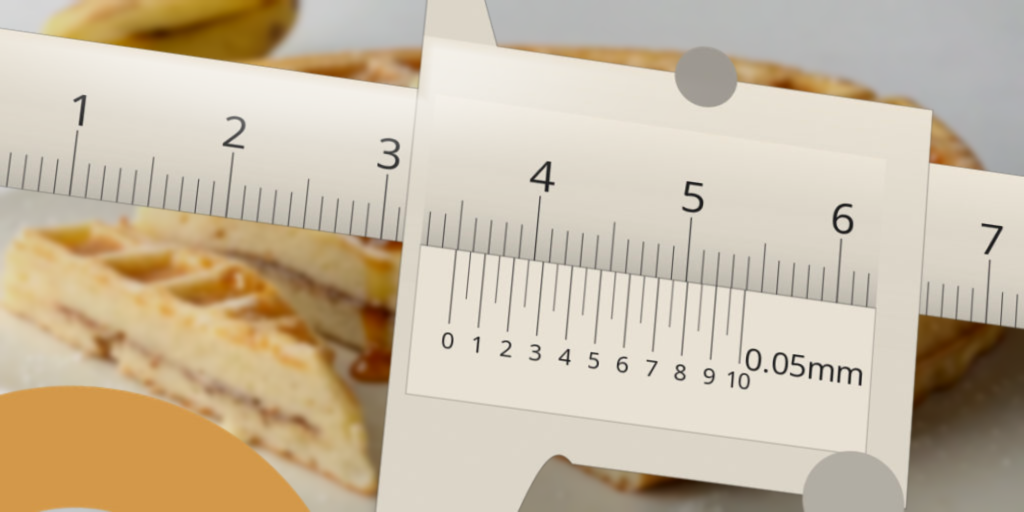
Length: mm 34.9
